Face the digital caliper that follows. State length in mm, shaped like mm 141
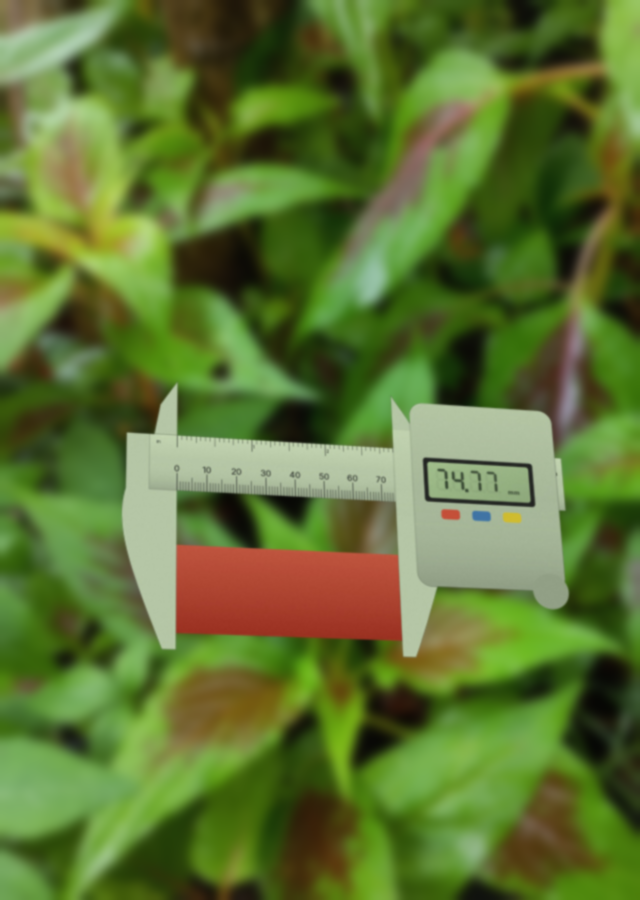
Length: mm 74.77
